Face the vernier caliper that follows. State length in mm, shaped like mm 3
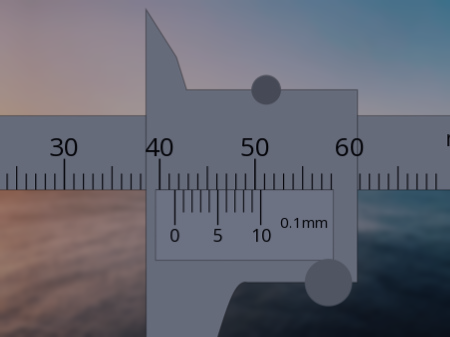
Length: mm 41.6
